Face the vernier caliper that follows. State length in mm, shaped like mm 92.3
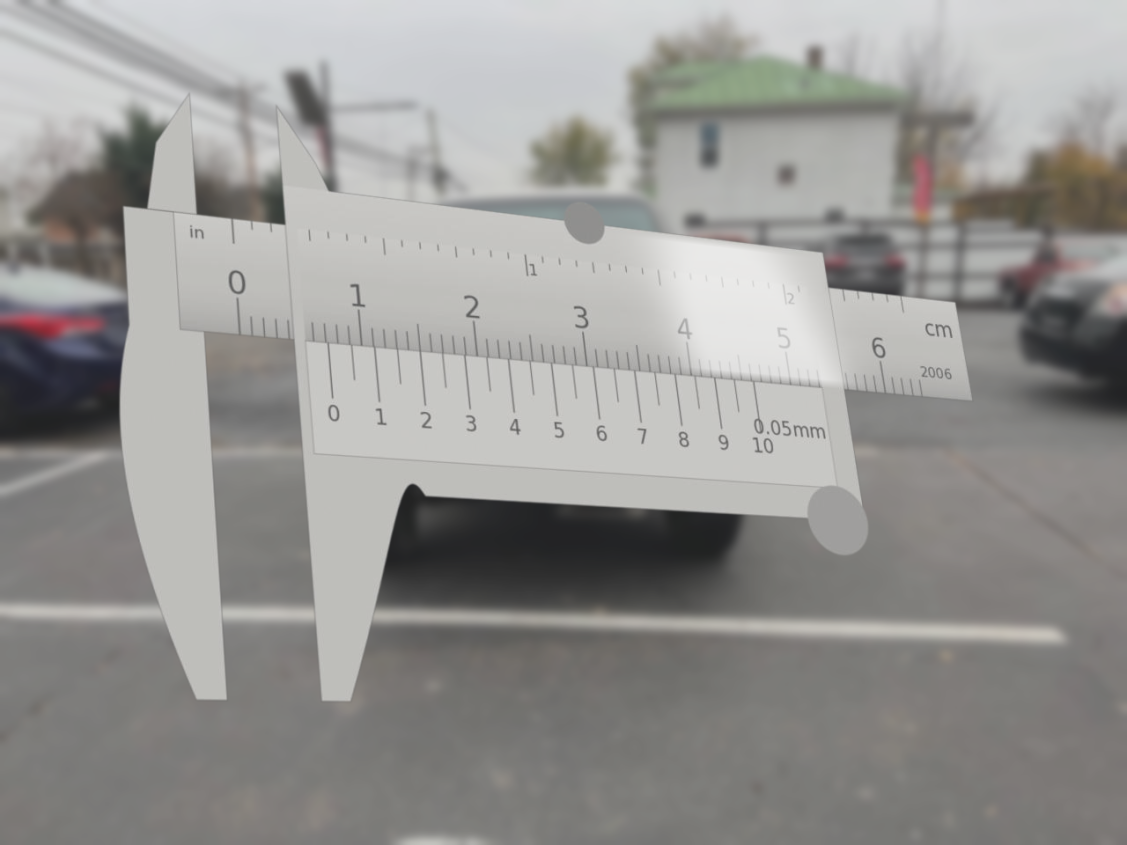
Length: mm 7.2
